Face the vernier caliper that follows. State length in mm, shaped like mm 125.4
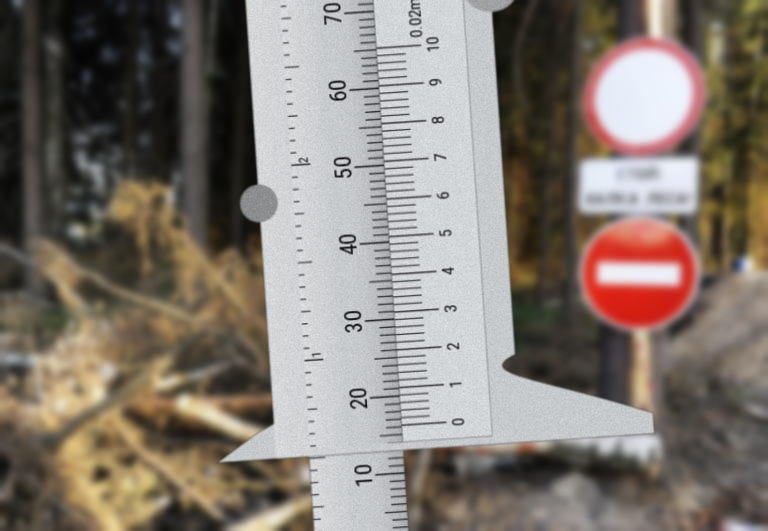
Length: mm 16.2
